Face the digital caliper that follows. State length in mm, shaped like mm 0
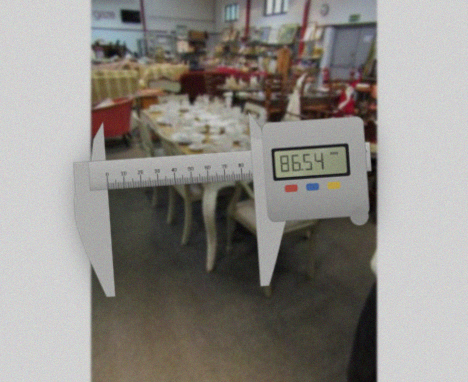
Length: mm 86.54
